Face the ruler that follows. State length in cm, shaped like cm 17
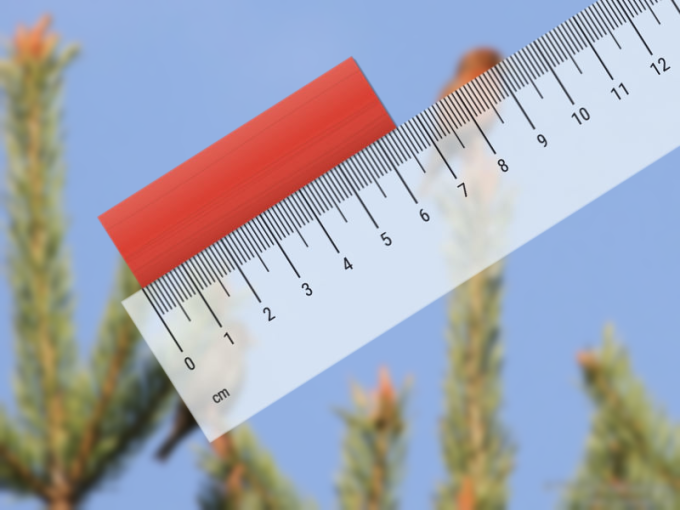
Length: cm 6.5
